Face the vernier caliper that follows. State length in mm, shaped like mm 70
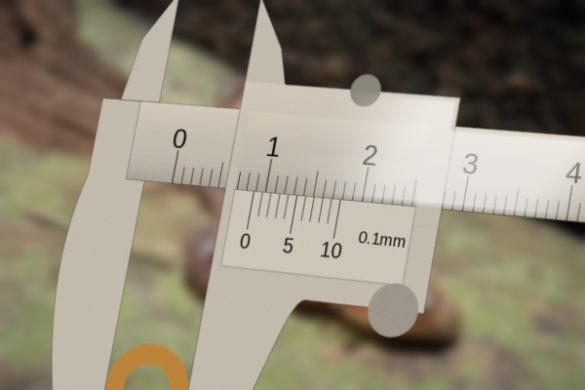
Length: mm 8.8
